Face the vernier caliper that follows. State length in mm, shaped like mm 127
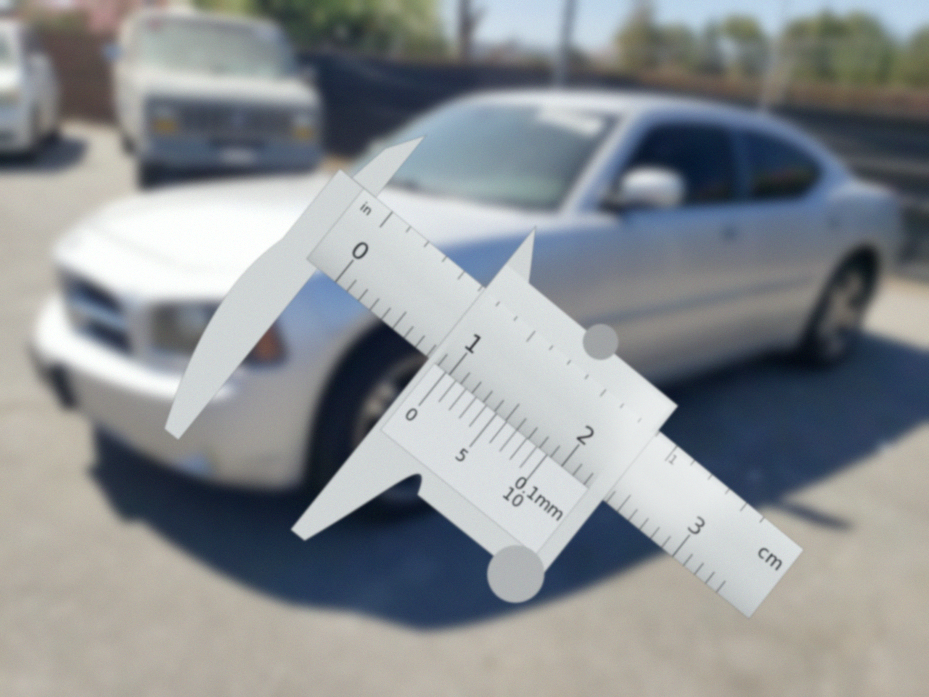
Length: mm 9.7
